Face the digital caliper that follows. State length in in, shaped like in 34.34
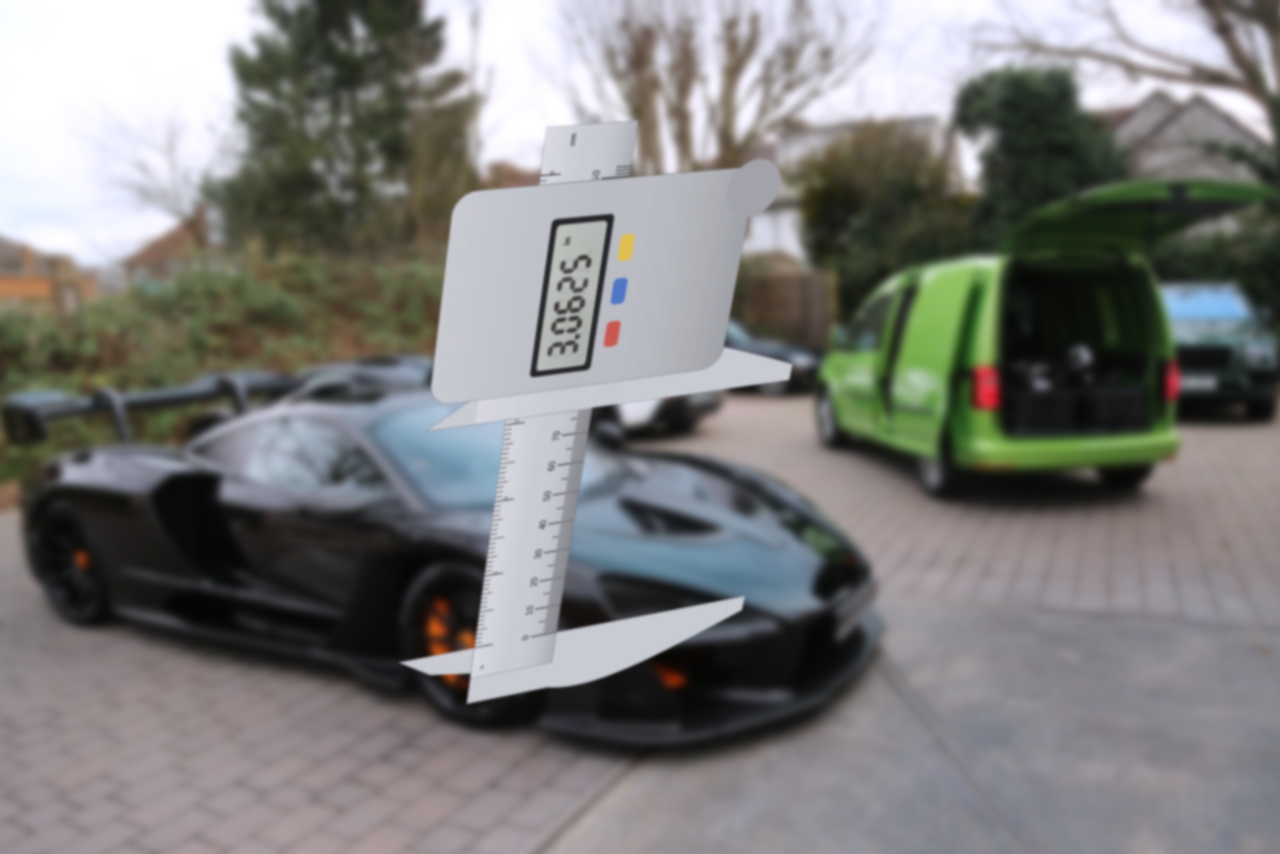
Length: in 3.0625
